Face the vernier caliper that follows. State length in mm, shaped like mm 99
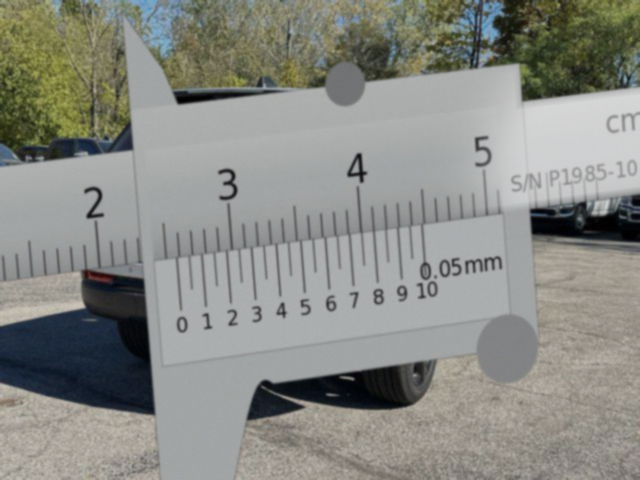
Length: mm 25.8
